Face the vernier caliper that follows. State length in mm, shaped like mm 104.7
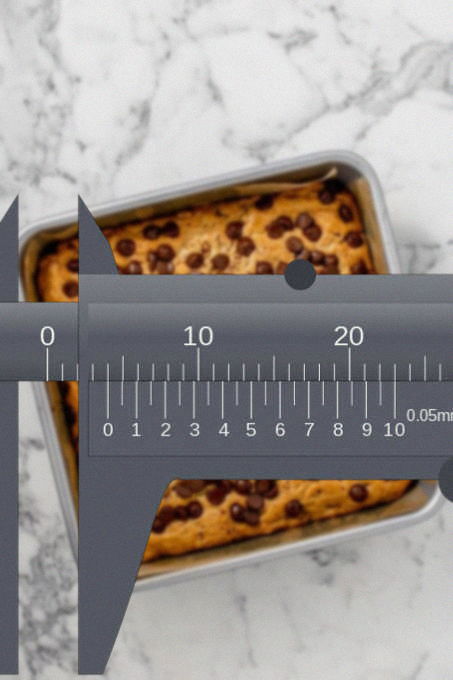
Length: mm 4.0
